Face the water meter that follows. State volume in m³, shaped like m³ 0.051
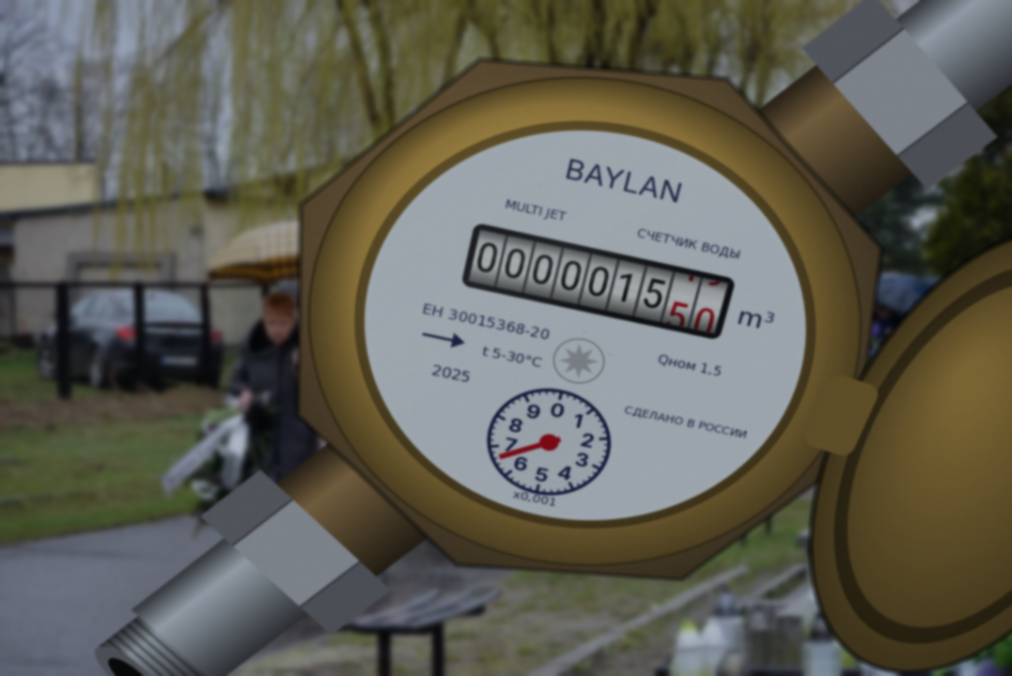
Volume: m³ 15.496
